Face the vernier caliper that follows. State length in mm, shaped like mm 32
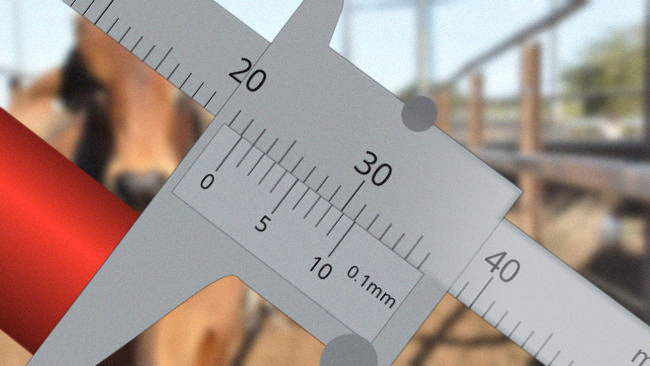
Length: mm 22.1
